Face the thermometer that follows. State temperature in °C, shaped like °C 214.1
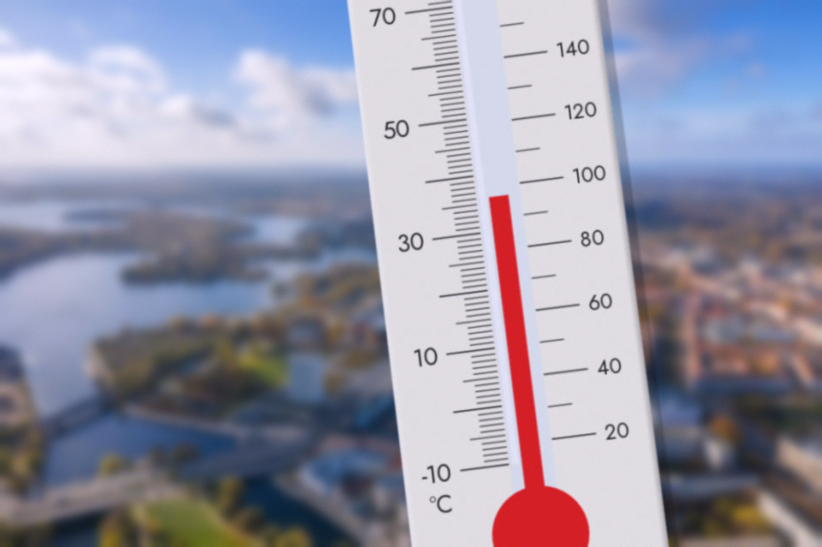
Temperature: °C 36
